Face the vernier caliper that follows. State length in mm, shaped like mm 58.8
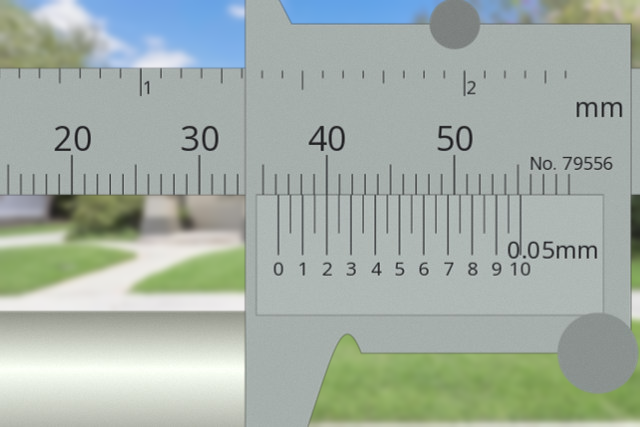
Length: mm 36.2
